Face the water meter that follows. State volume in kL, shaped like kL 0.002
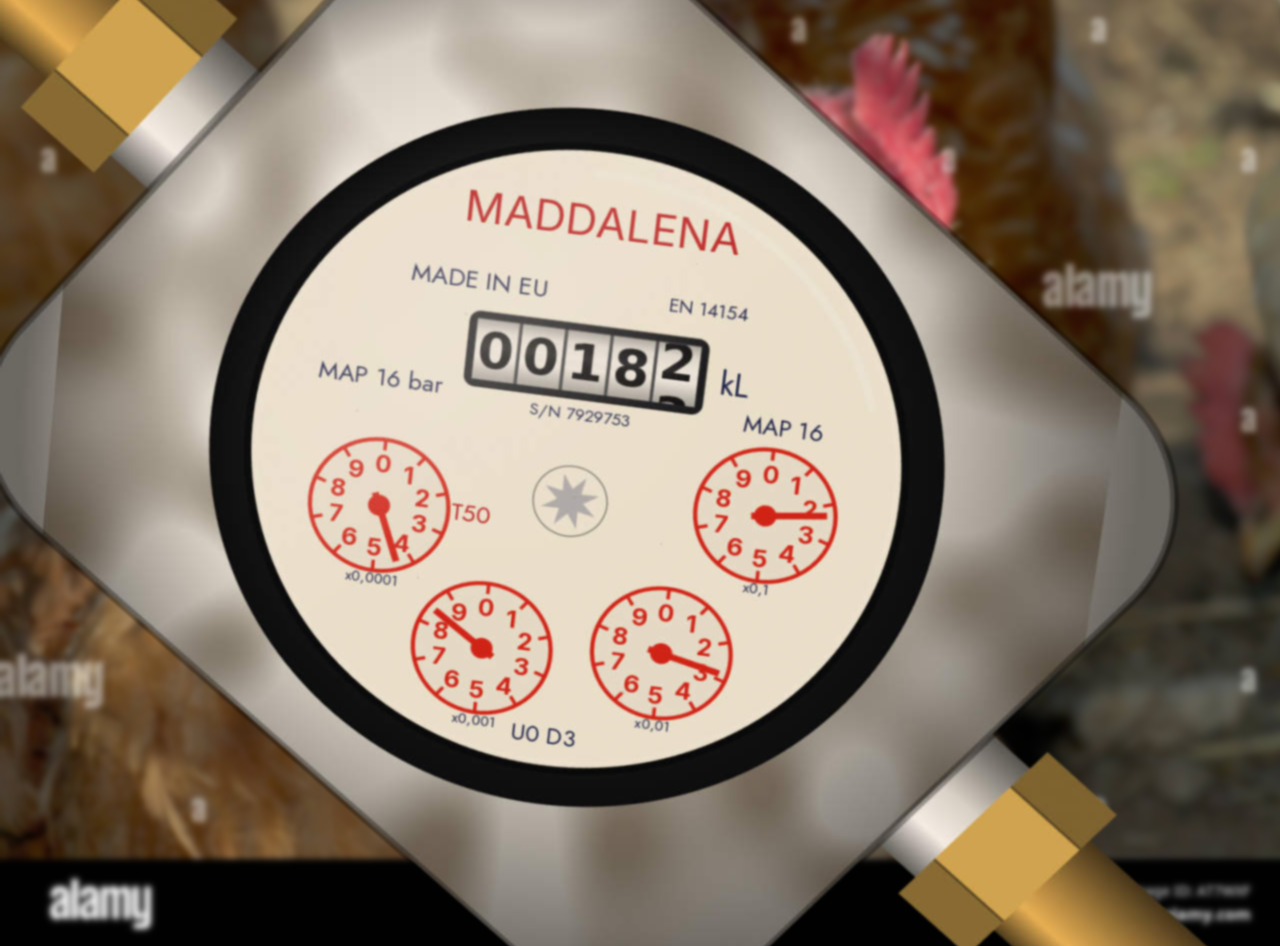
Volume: kL 182.2284
